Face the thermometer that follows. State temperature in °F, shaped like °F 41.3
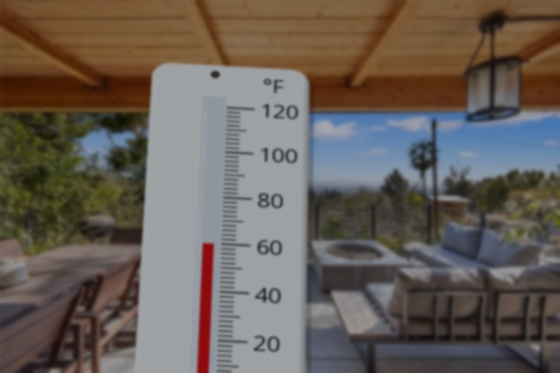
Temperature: °F 60
